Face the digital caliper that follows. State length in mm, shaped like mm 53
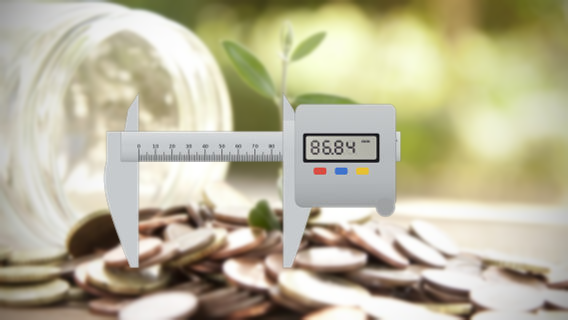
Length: mm 86.84
